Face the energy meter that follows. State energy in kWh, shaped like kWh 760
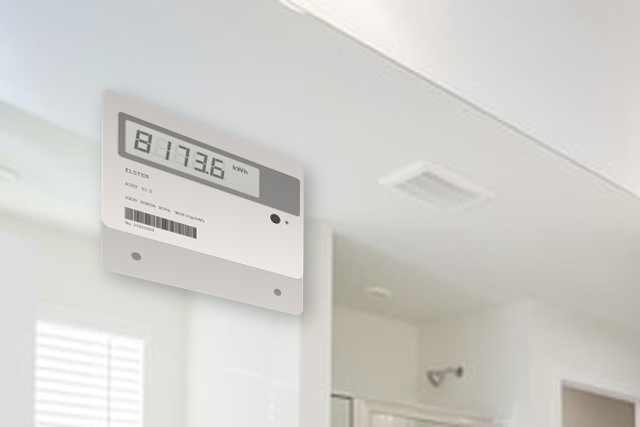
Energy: kWh 8173.6
